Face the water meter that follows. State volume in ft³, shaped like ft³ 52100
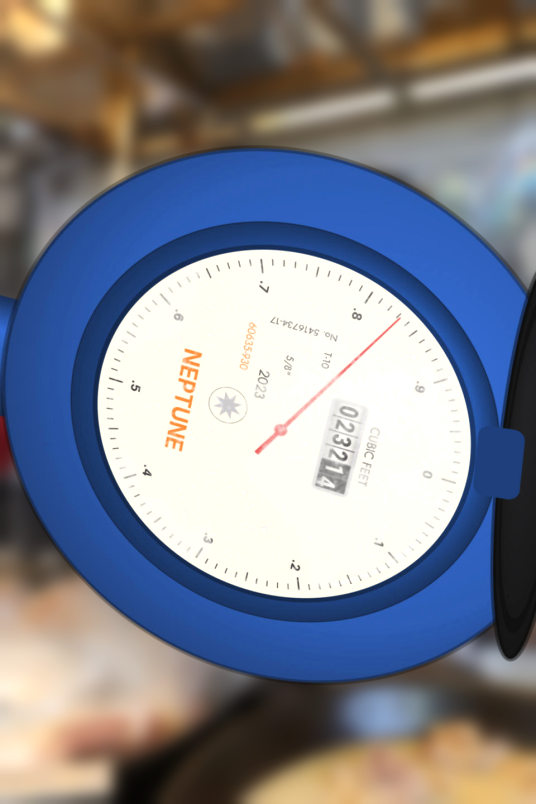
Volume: ft³ 23213.83
